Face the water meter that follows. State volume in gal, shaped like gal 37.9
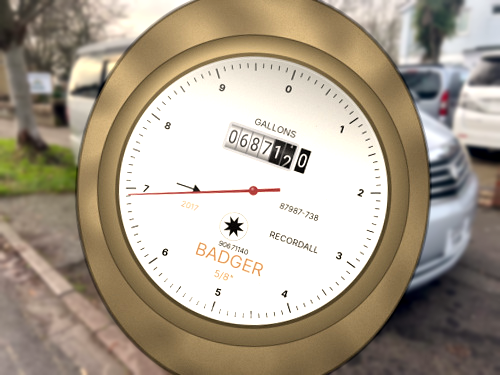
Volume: gal 687116.9
